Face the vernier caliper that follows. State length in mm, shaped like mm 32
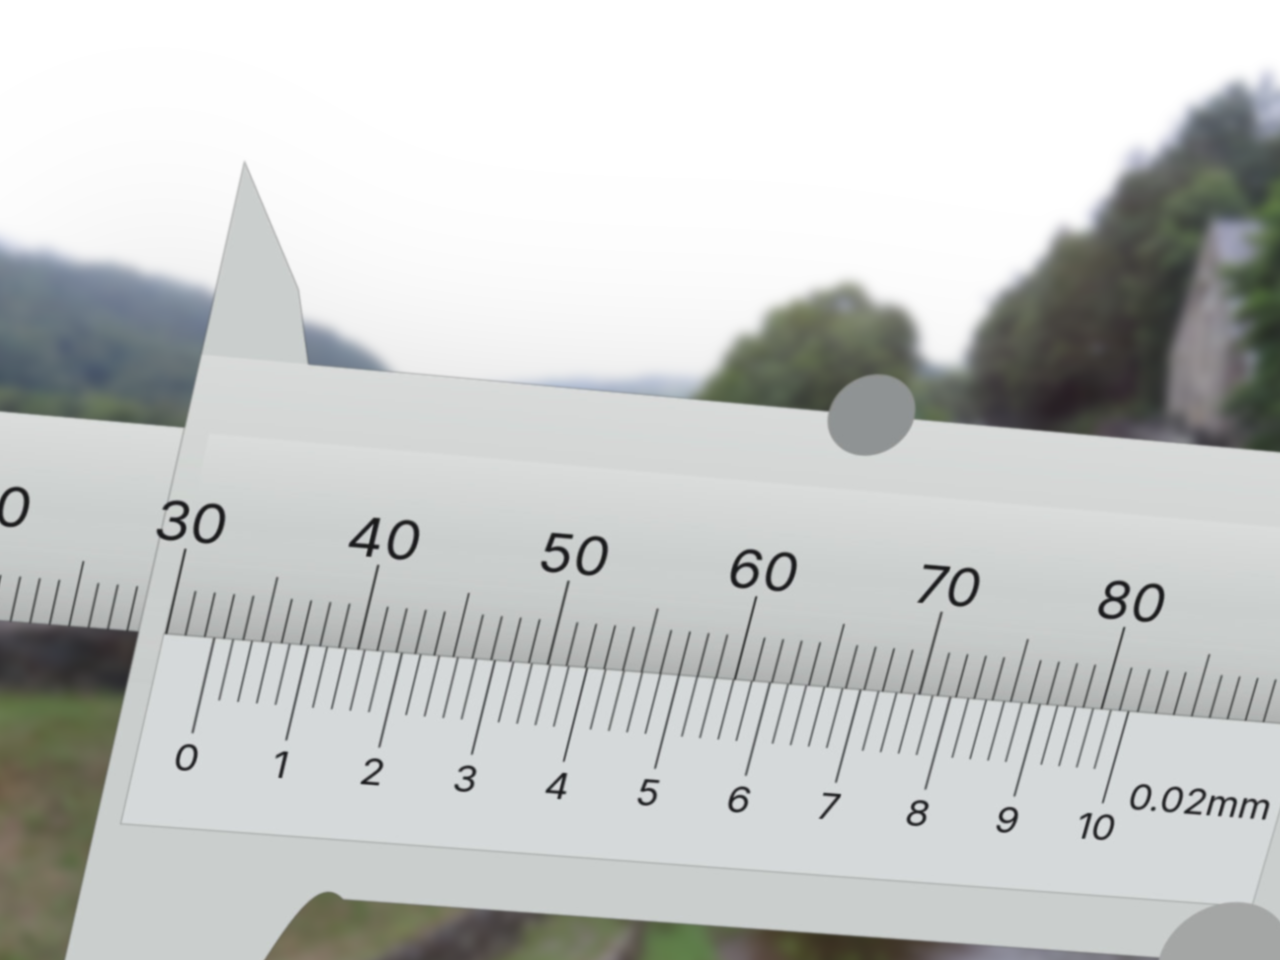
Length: mm 32.5
